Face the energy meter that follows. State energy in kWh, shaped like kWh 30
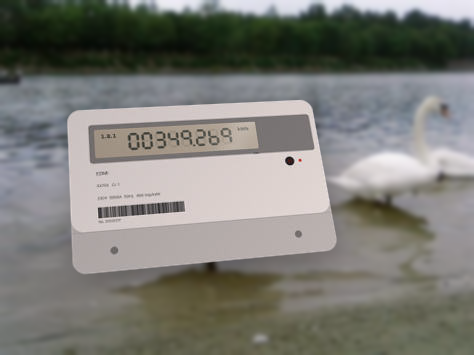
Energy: kWh 349.269
